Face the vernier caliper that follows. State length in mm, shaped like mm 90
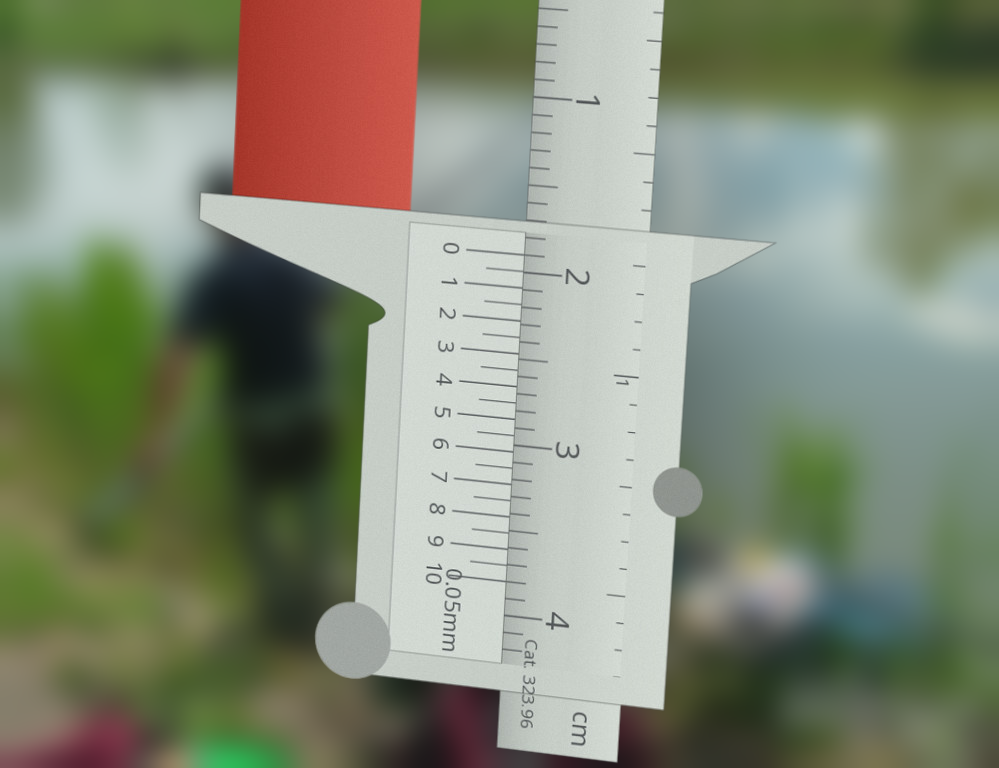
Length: mm 19.0
